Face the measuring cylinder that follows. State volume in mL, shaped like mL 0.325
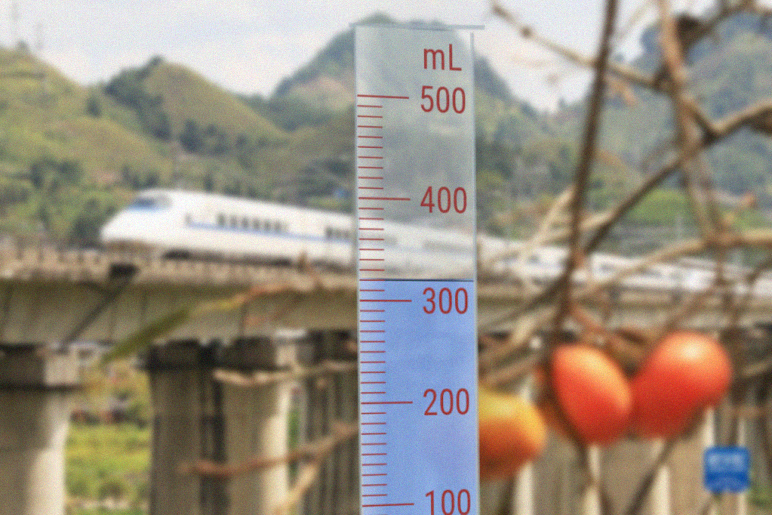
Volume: mL 320
